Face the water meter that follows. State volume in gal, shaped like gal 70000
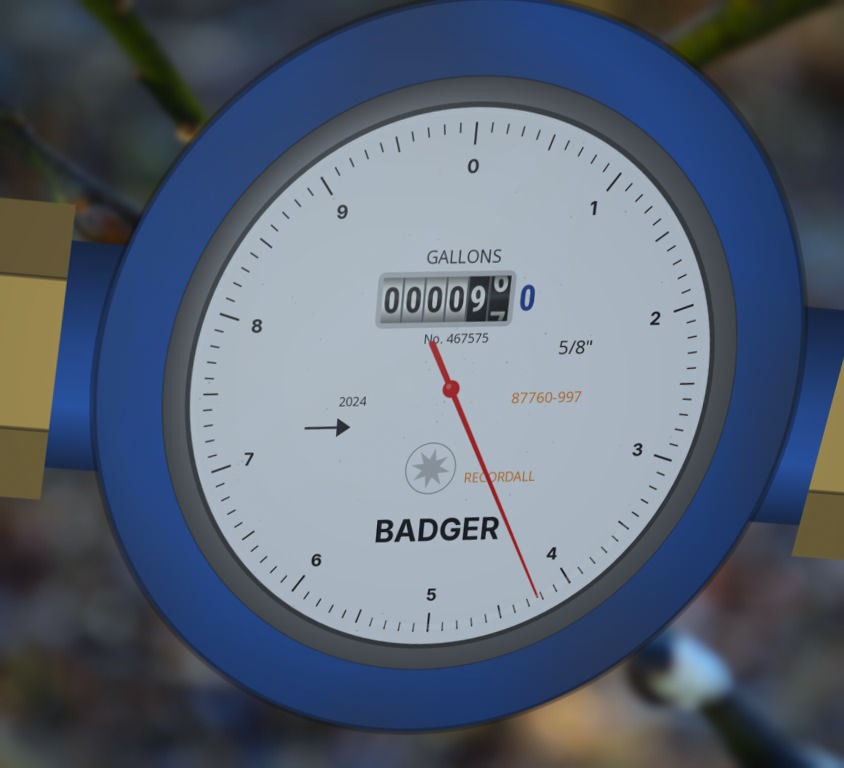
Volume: gal 964.2
